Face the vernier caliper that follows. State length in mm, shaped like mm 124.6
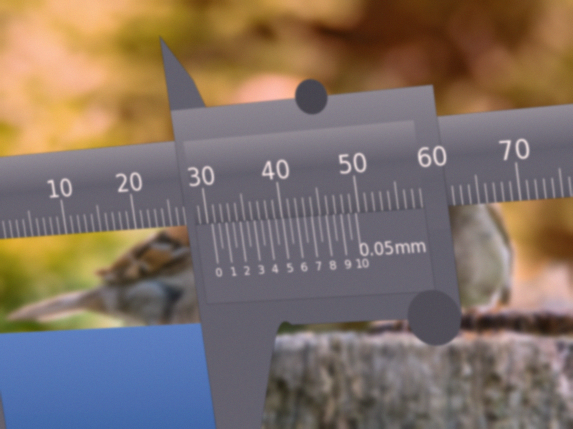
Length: mm 30.6
